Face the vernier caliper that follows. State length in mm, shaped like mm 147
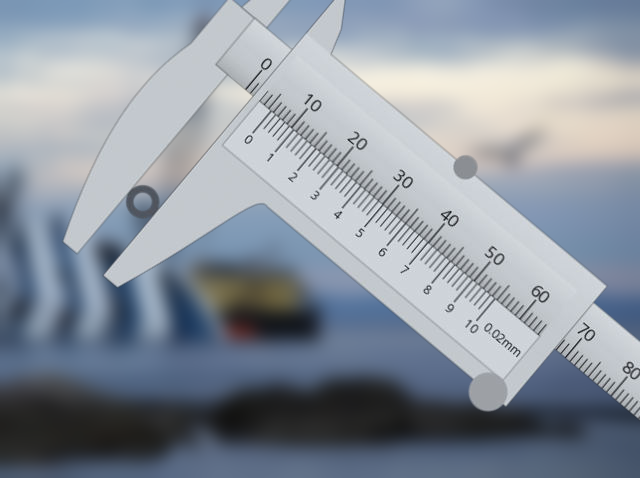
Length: mm 5.6
